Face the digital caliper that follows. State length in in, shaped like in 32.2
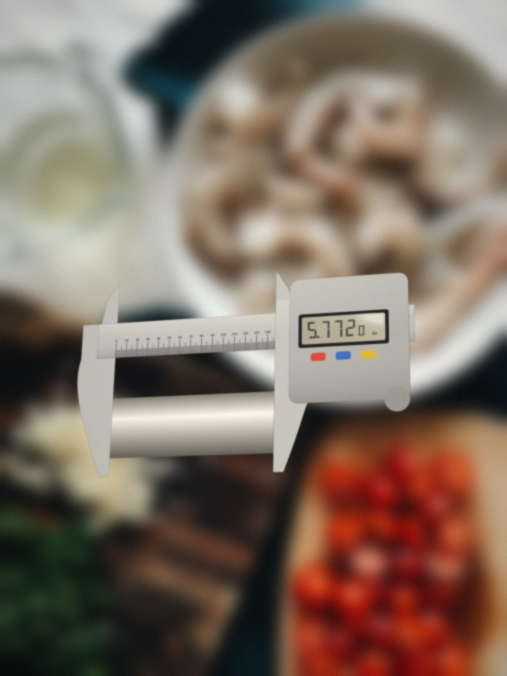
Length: in 5.7720
